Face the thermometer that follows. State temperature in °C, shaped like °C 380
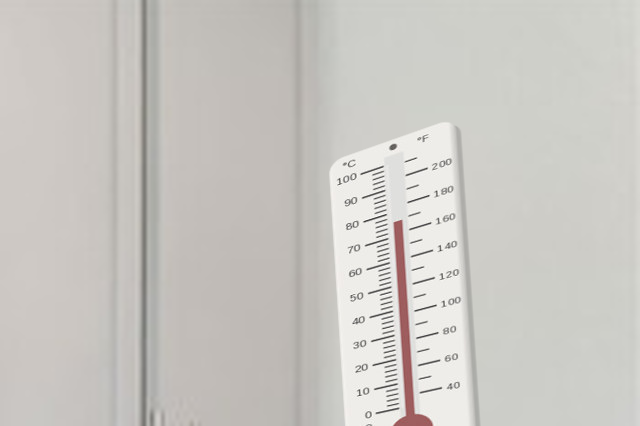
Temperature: °C 76
